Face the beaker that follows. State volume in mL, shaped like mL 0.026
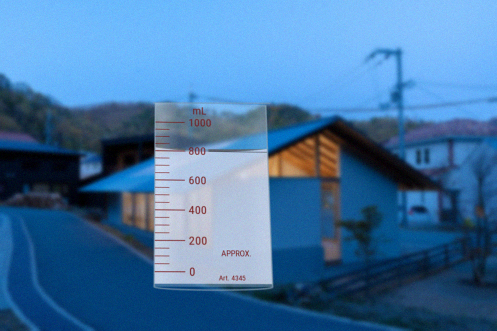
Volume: mL 800
